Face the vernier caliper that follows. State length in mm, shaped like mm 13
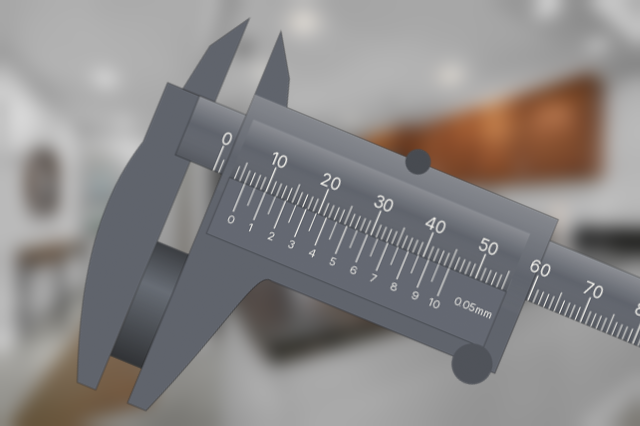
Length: mm 6.0
